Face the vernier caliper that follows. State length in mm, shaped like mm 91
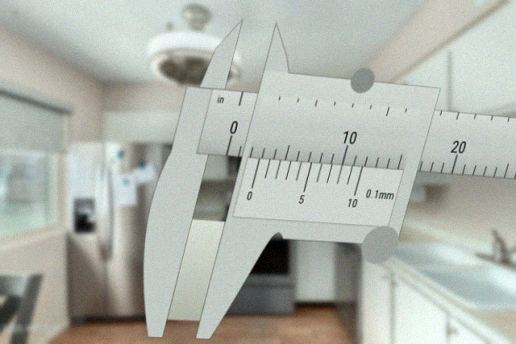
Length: mm 2.8
